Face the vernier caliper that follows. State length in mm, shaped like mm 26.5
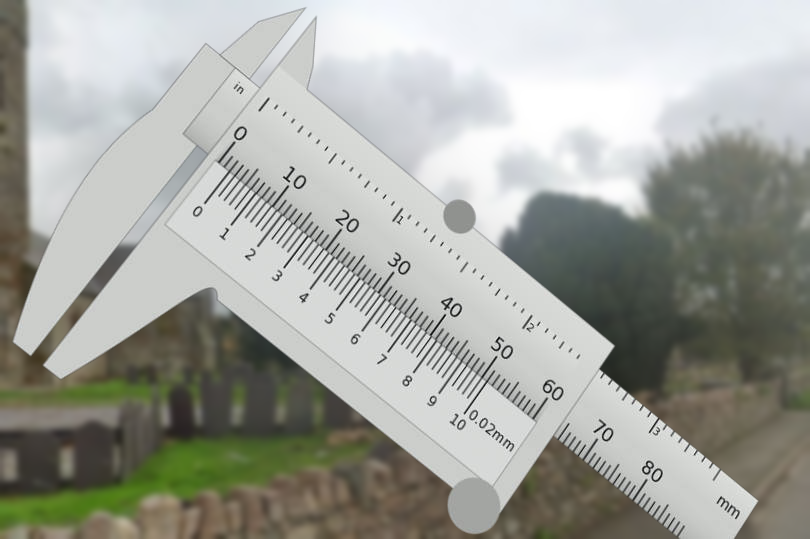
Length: mm 2.0
